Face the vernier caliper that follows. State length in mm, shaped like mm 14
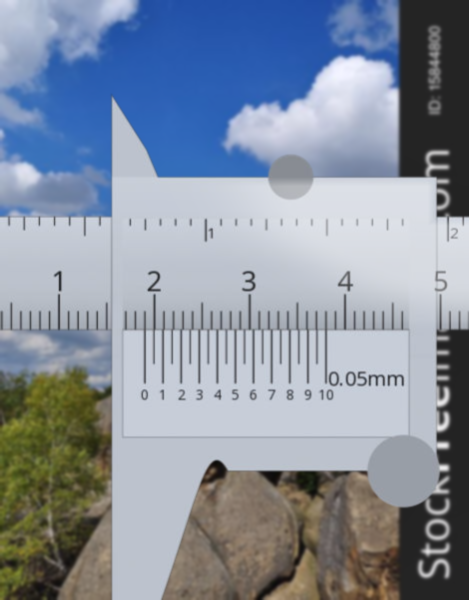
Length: mm 19.0
